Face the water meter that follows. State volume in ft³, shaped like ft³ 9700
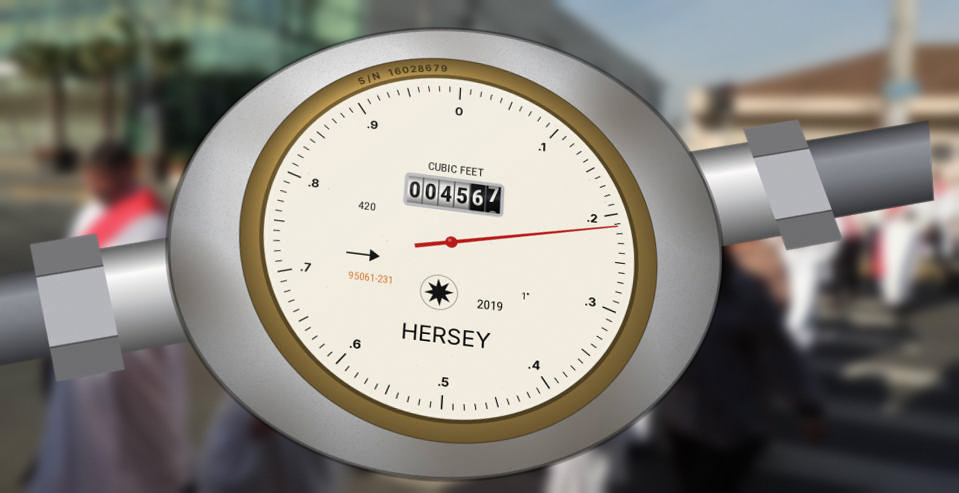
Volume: ft³ 4567.21
